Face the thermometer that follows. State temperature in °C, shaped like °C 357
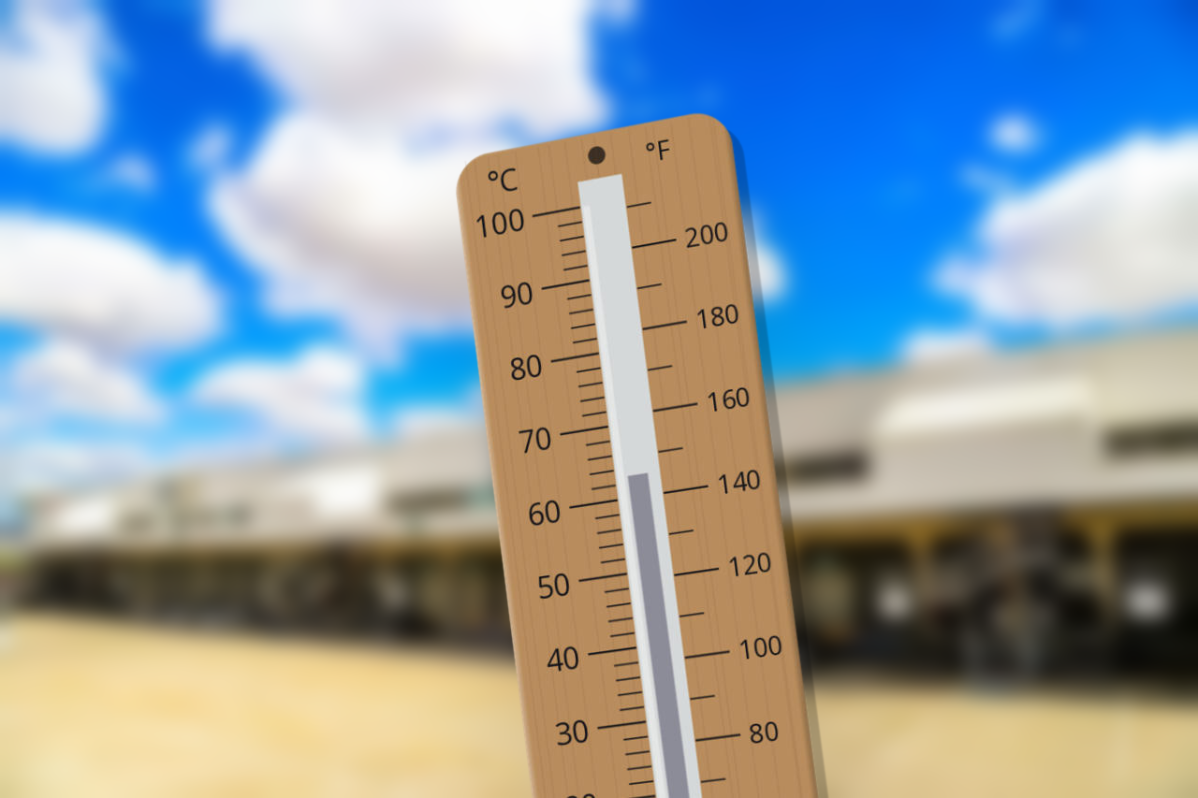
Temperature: °C 63
